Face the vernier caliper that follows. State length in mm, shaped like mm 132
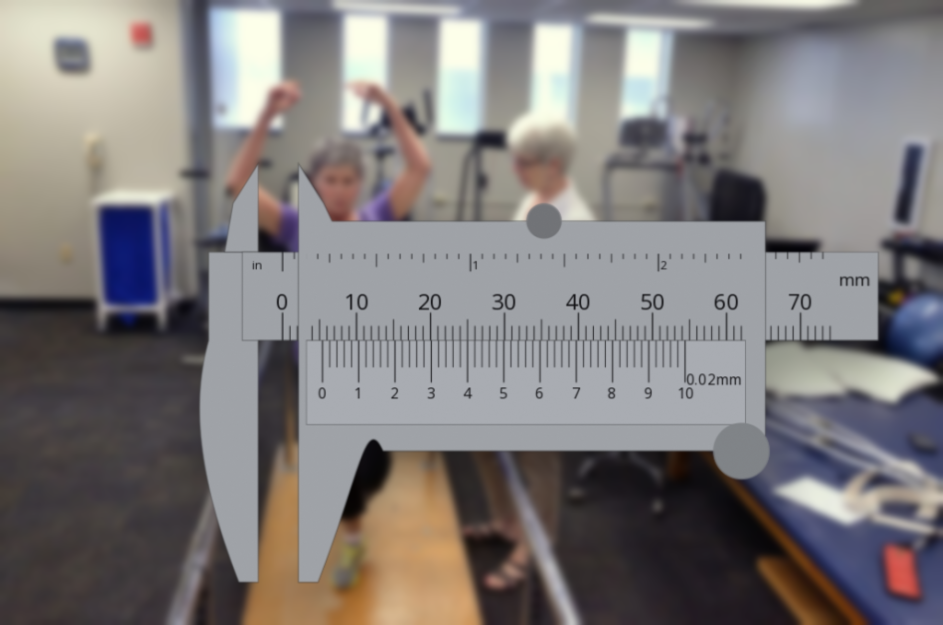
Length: mm 5.4
